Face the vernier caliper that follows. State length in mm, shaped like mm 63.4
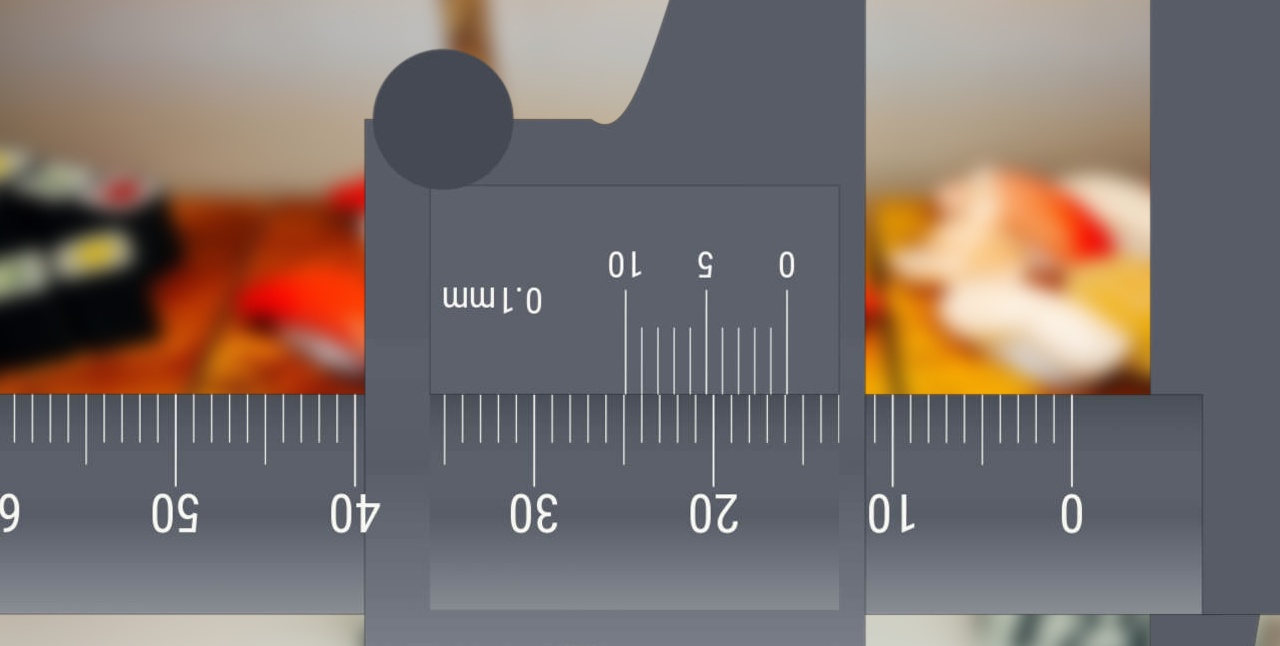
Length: mm 15.9
